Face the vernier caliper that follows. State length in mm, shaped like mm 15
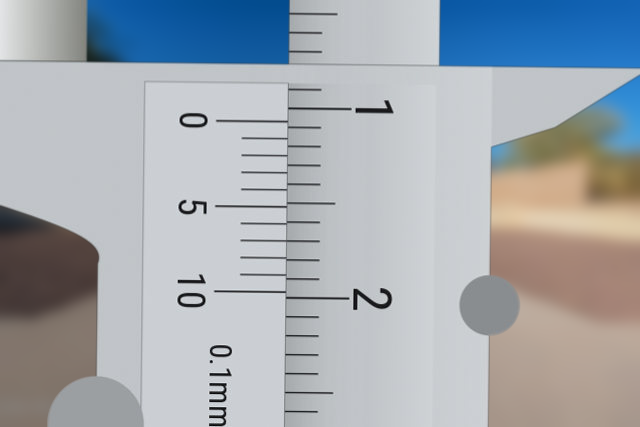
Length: mm 10.7
